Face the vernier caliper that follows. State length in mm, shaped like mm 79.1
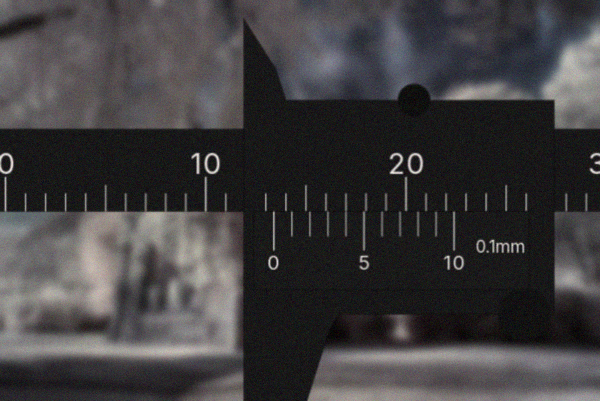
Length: mm 13.4
